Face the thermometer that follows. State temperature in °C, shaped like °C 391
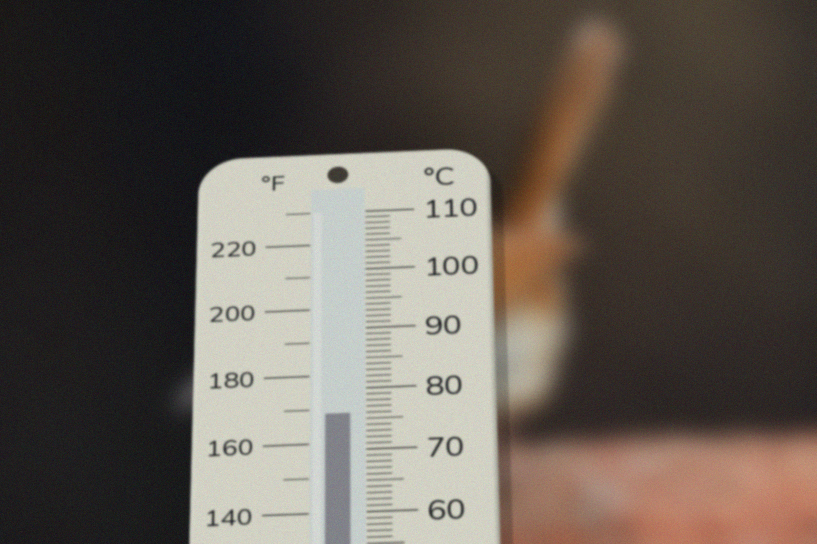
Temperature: °C 76
